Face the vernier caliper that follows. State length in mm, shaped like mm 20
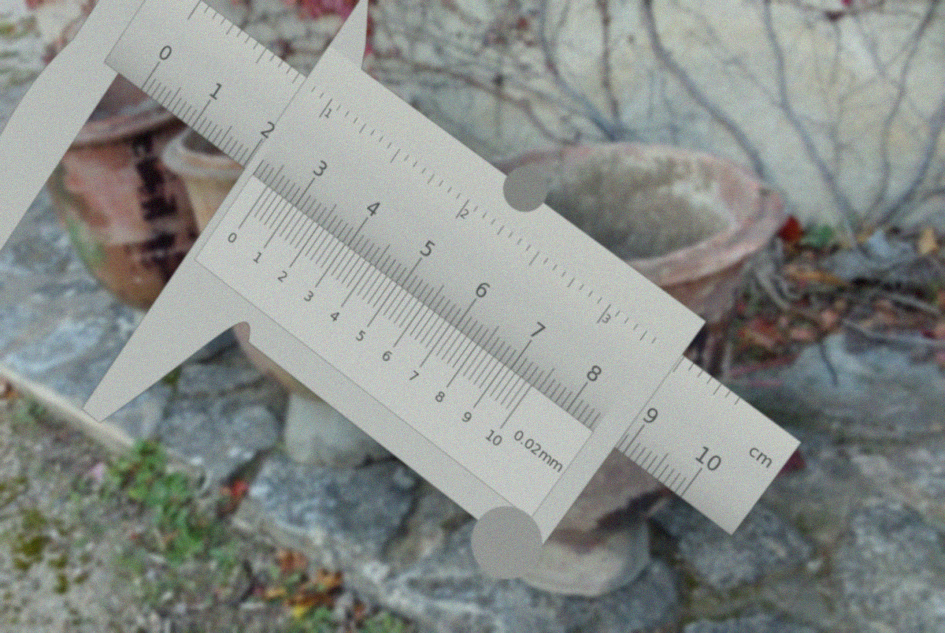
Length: mm 24.8
